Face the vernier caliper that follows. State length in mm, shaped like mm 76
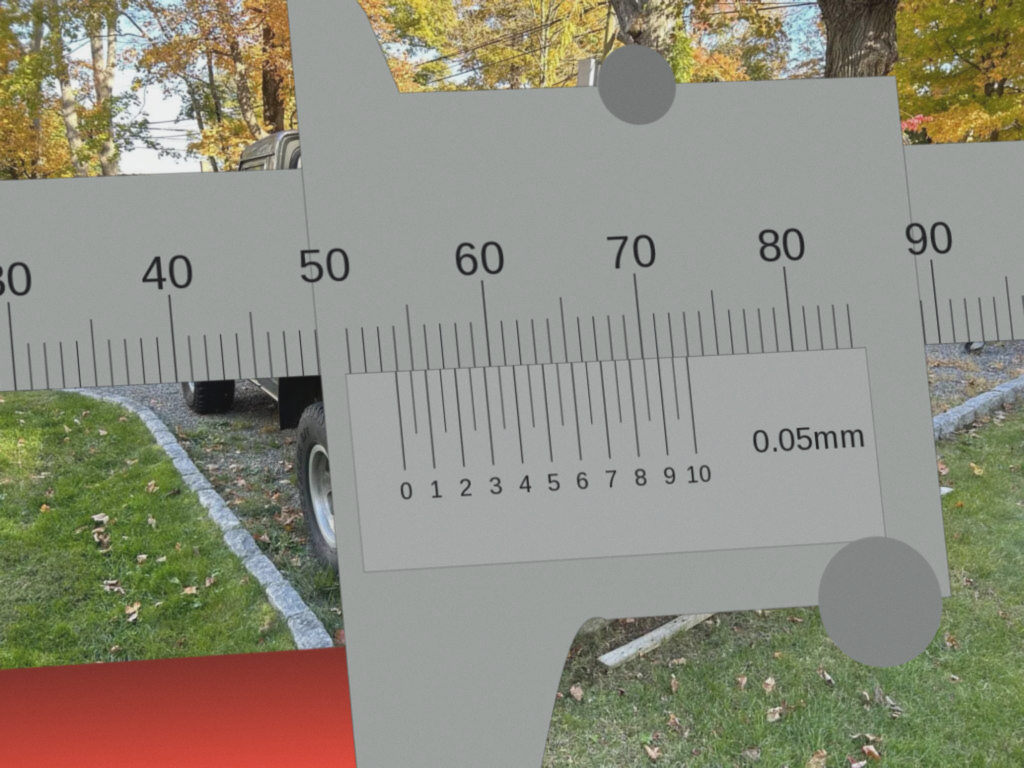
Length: mm 53.9
